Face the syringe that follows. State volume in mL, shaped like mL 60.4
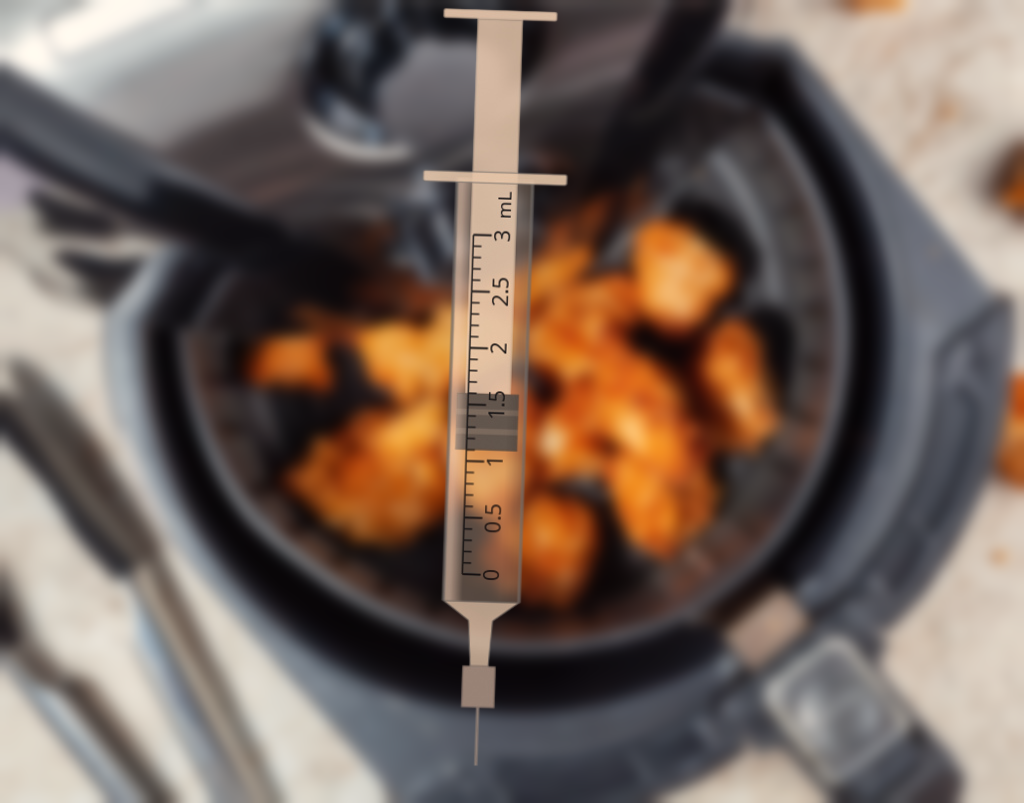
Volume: mL 1.1
